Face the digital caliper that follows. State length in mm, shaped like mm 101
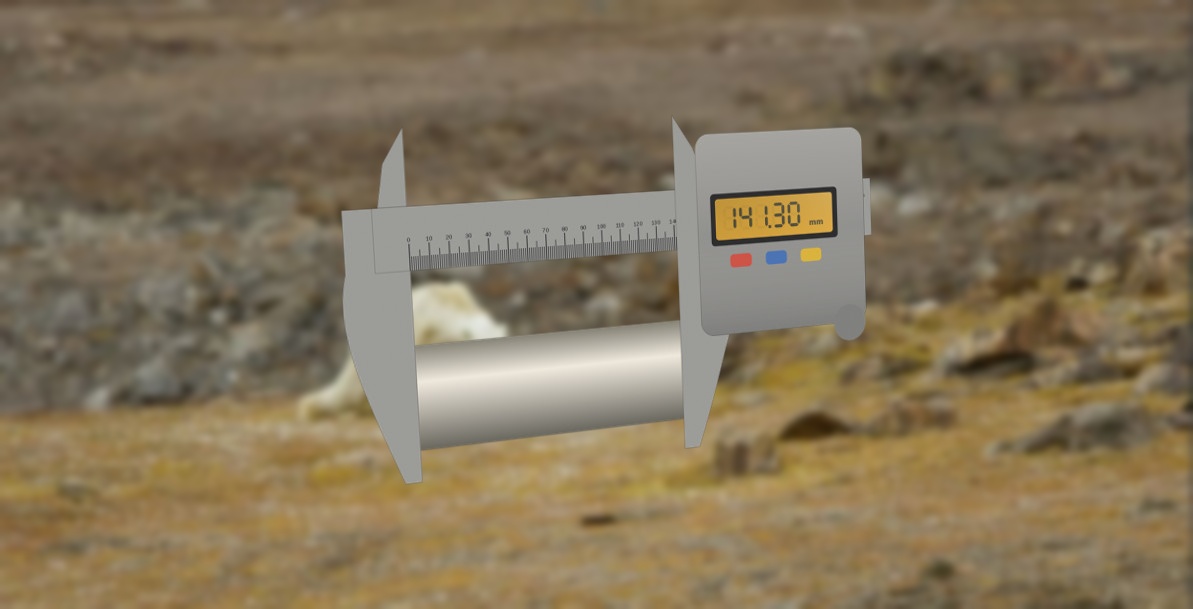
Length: mm 141.30
